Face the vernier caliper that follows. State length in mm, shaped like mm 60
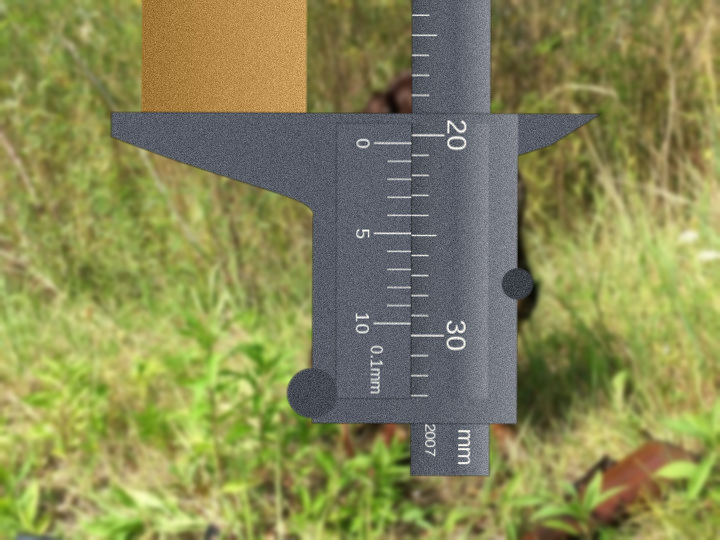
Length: mm 20.4
